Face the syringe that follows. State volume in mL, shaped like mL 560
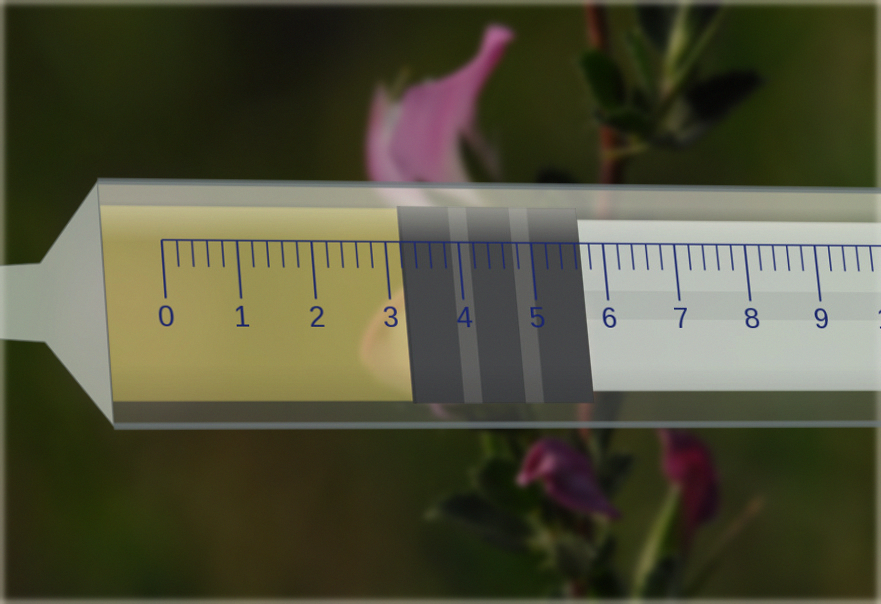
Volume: mL 3.2
